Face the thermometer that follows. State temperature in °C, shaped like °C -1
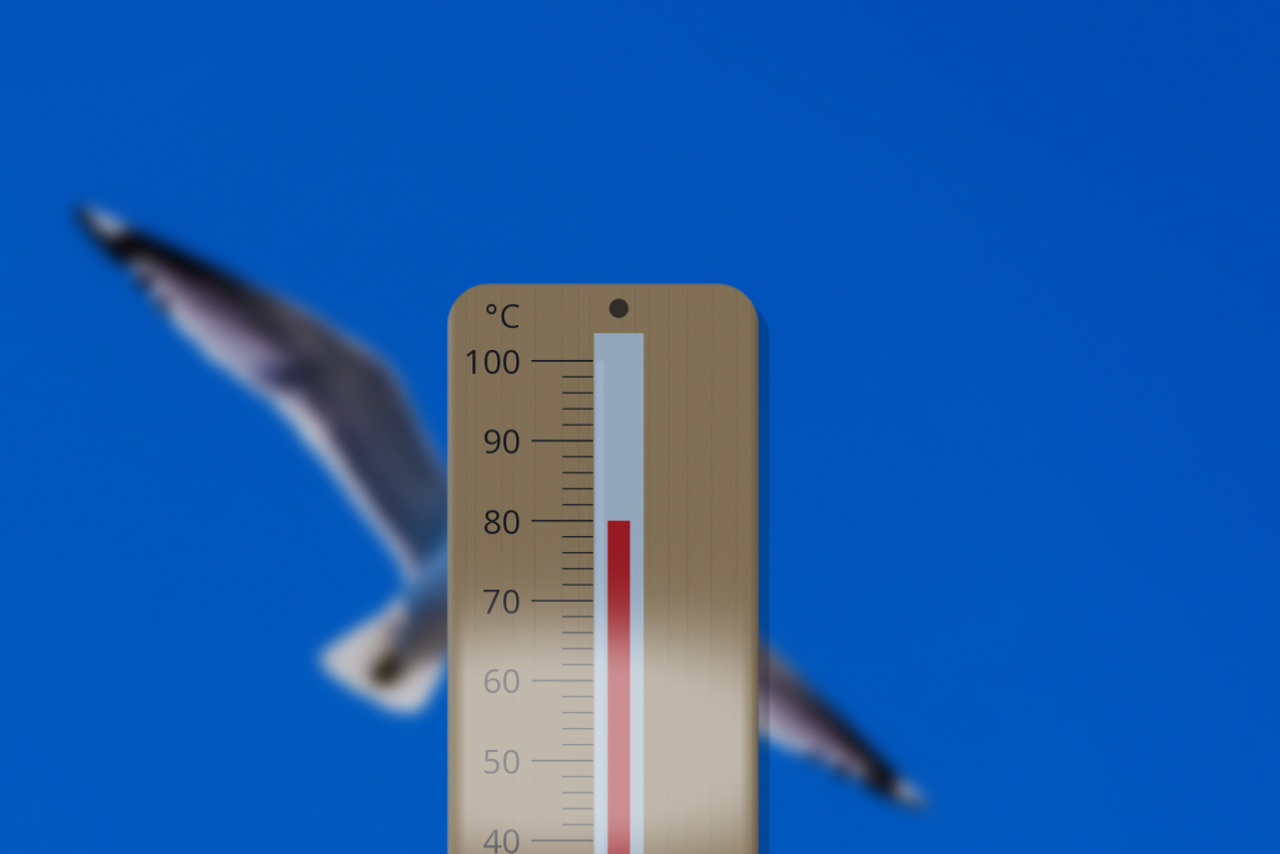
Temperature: °C 80
